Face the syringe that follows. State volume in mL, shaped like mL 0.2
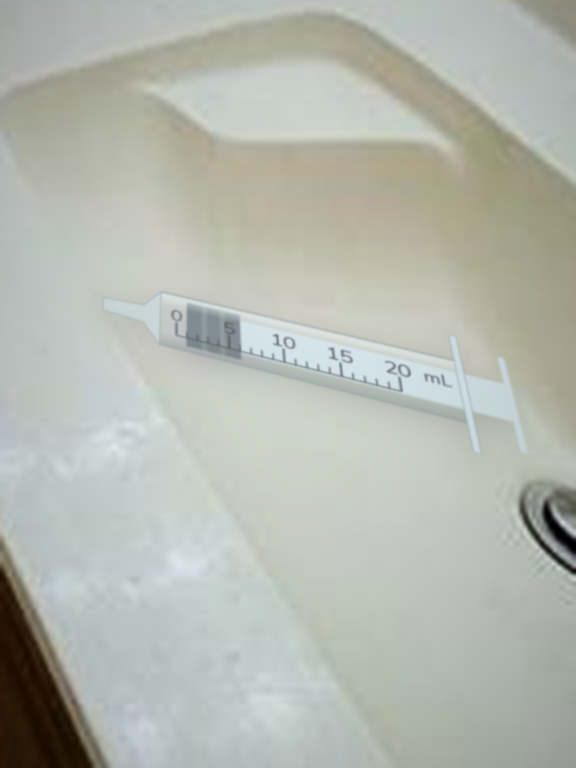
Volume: mL 1
